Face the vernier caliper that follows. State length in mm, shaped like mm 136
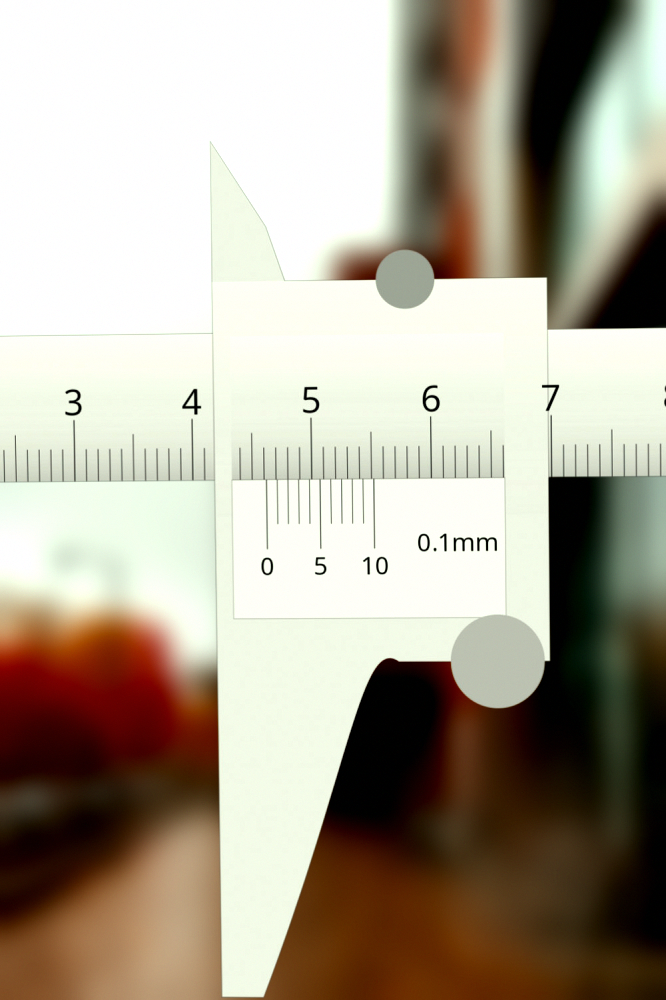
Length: mm 46.2
